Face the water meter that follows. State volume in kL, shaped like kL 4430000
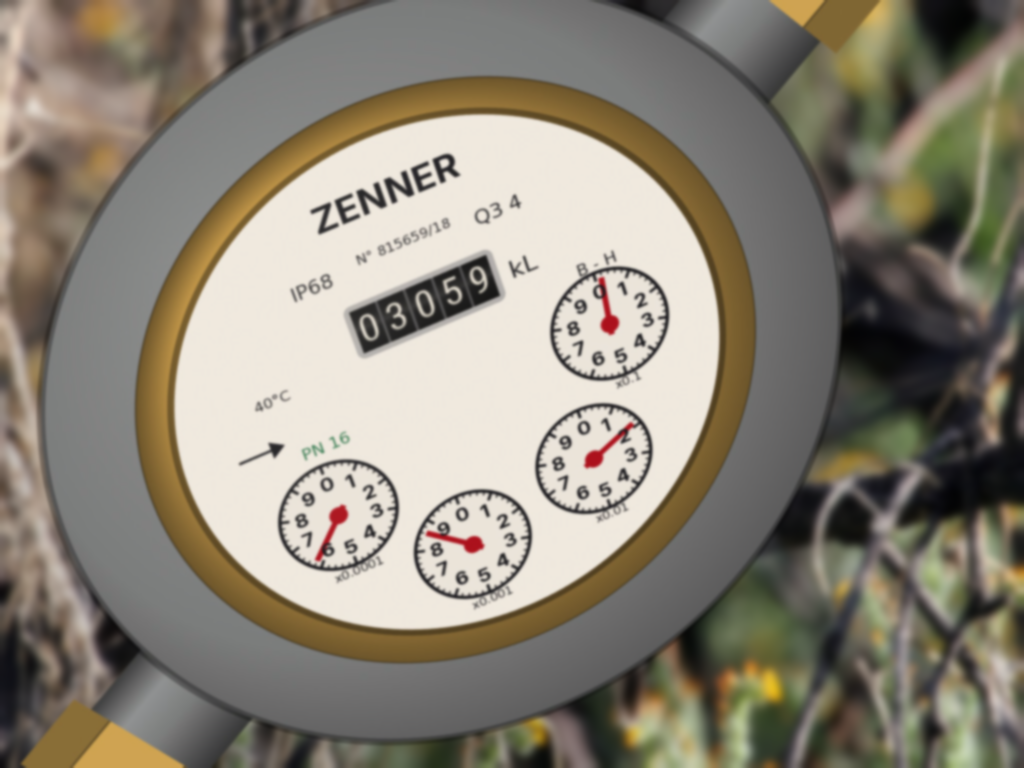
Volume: kL 3059.0186
